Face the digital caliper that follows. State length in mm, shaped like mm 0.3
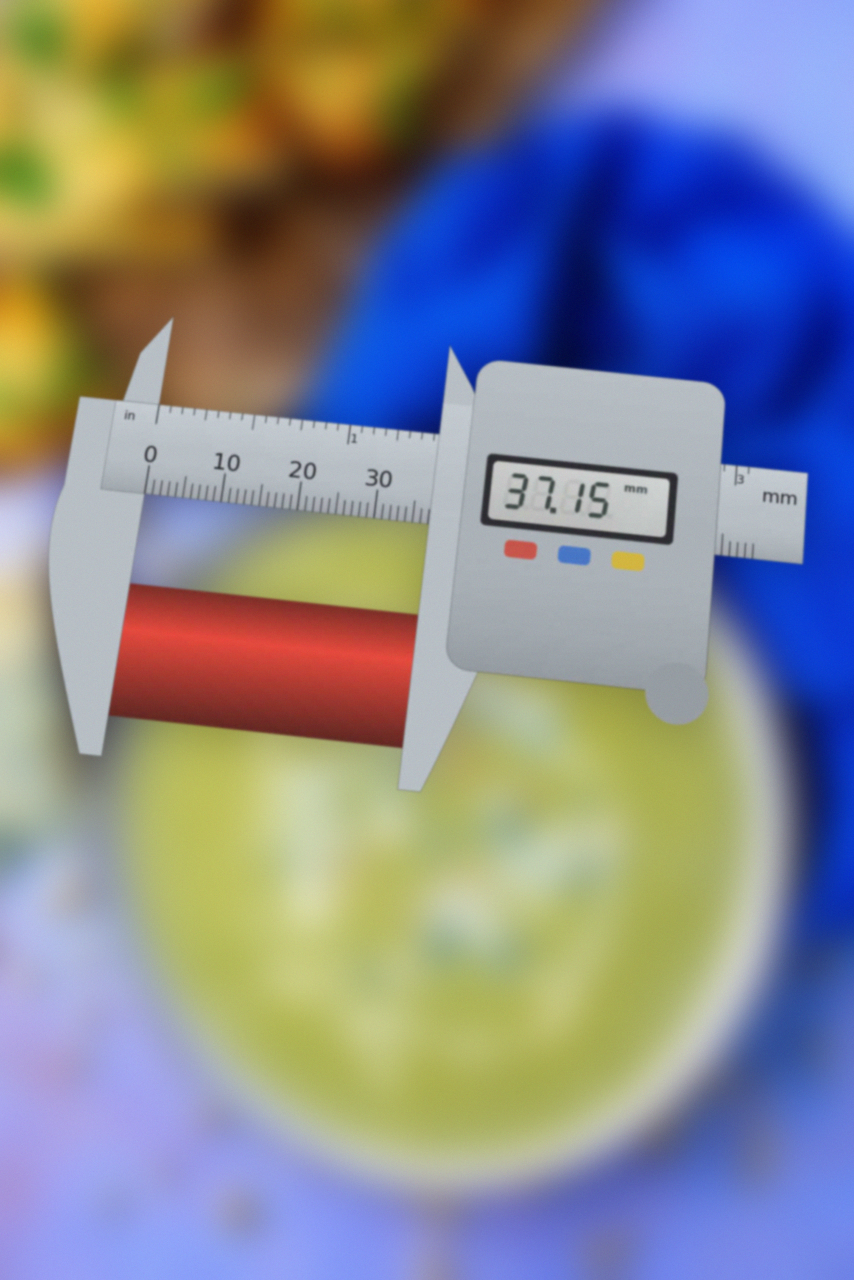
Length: mm 37.15
